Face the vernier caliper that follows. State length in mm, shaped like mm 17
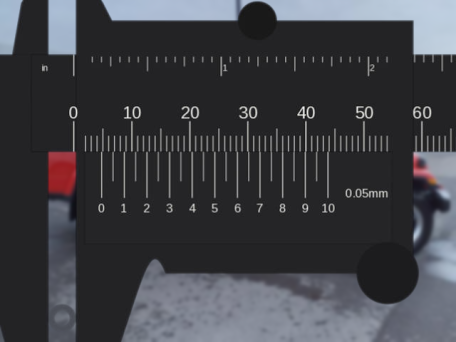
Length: mm 4.8
